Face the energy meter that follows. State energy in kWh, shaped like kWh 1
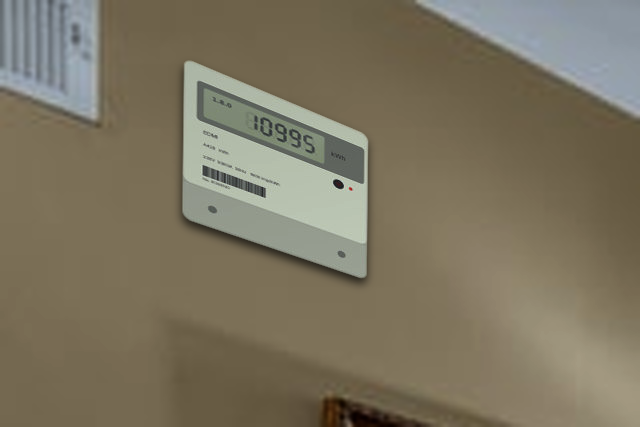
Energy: kWh 10995
